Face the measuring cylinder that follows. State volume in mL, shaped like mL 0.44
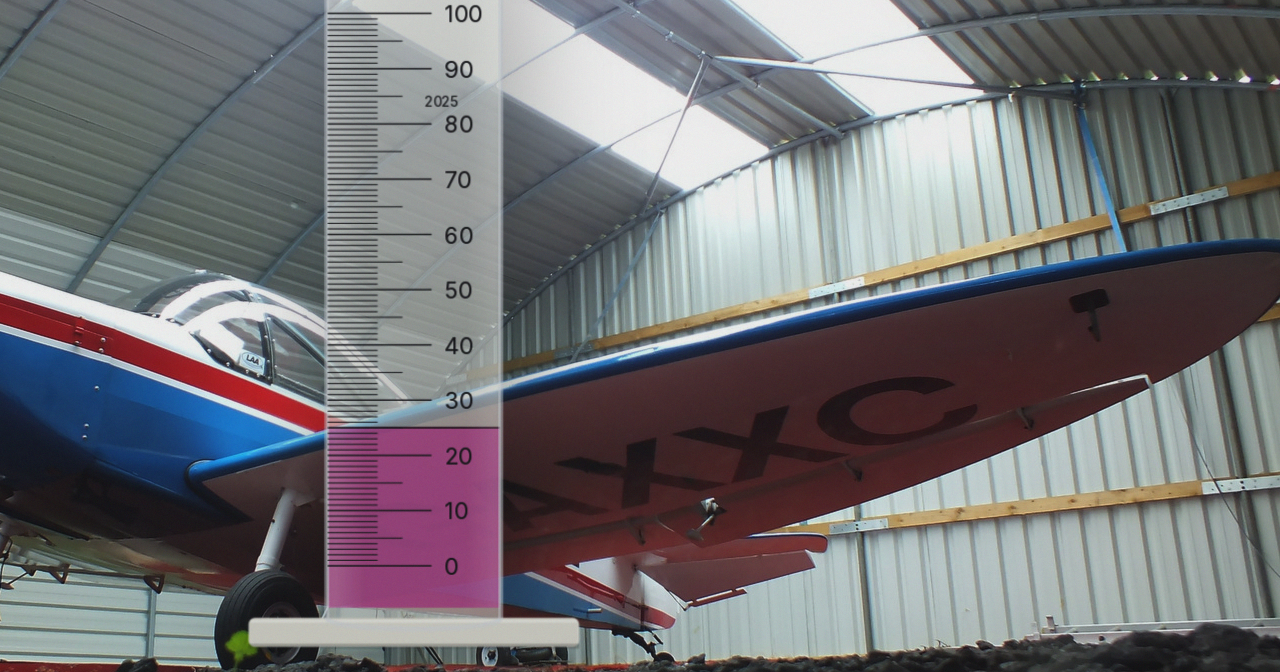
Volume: mL 25
